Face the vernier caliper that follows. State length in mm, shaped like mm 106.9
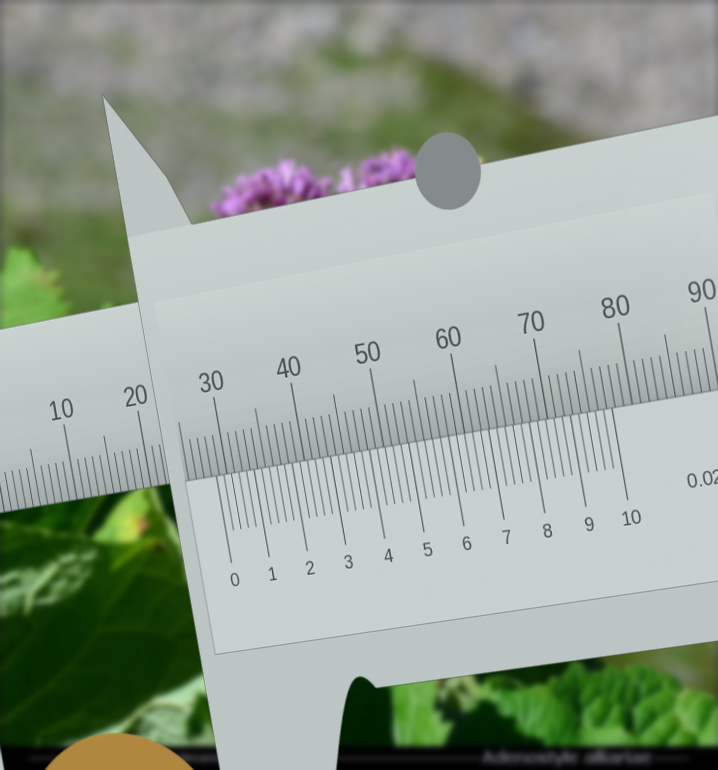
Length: mm 28.6
